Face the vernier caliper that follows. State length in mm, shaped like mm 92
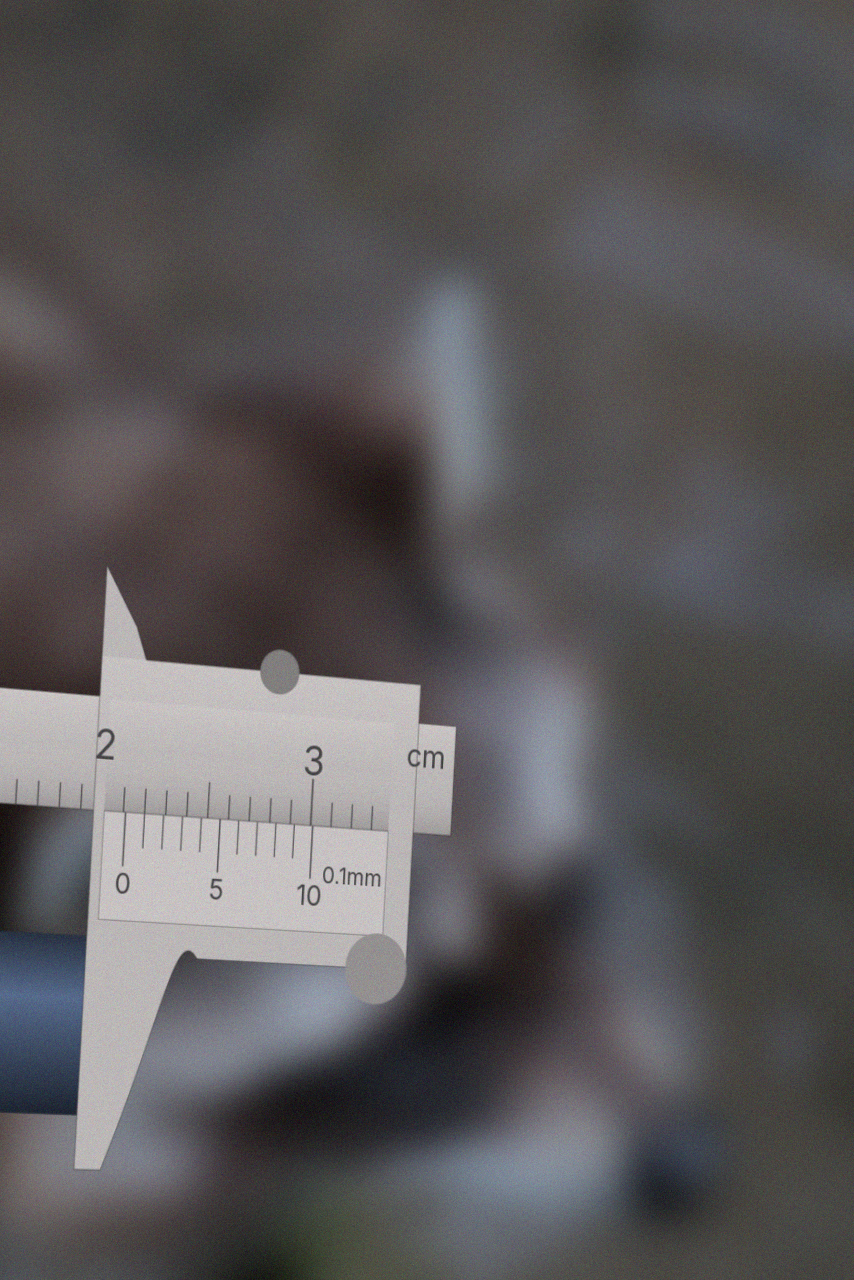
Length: mm 21.1
